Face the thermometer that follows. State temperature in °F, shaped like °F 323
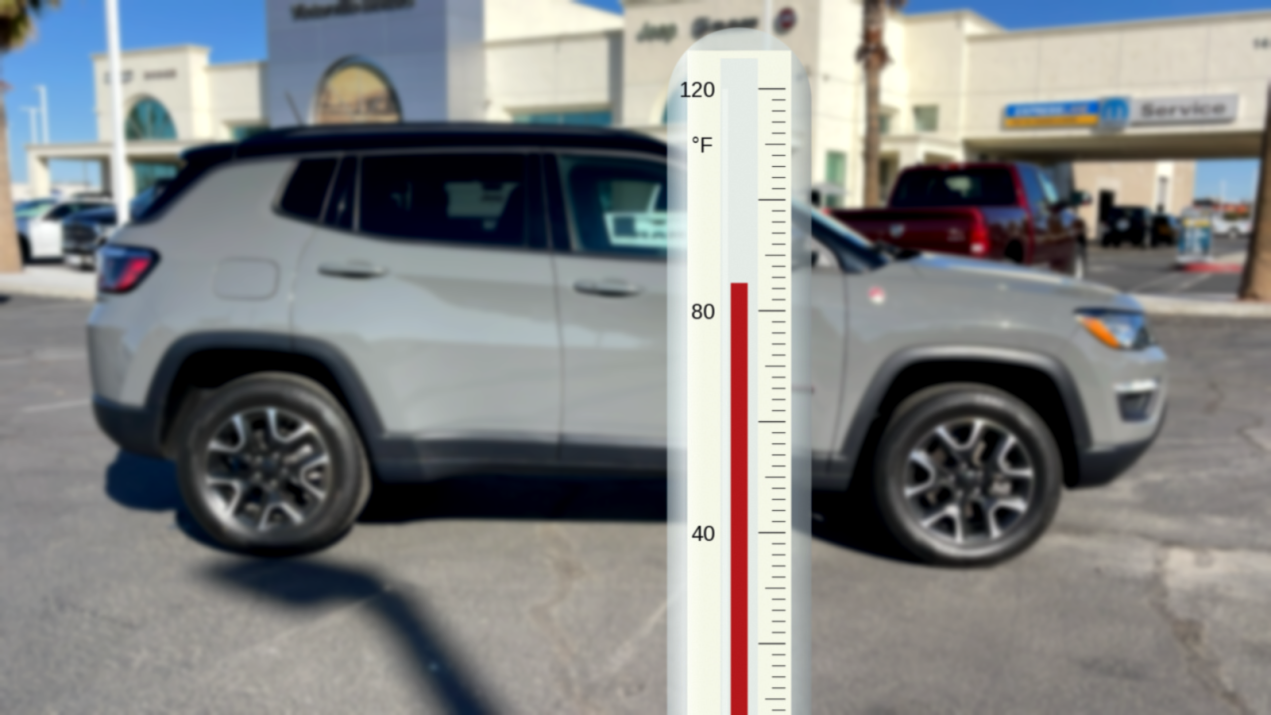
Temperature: °F 85
